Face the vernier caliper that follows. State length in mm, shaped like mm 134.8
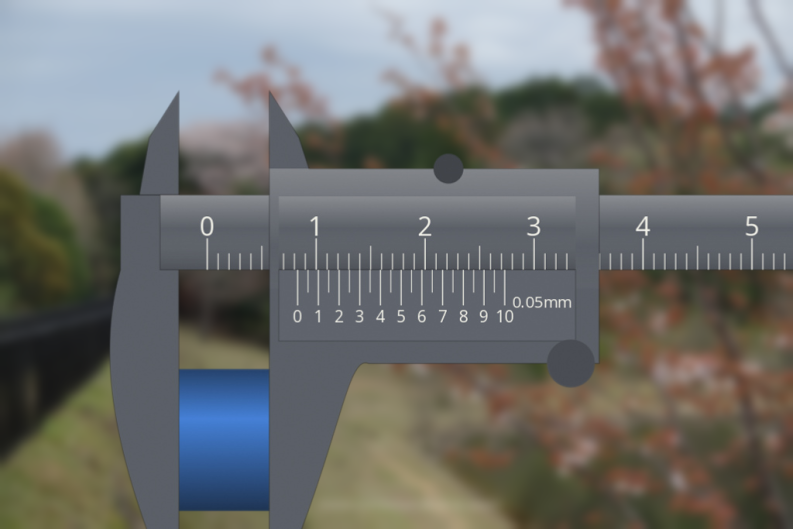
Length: mm 8.3
